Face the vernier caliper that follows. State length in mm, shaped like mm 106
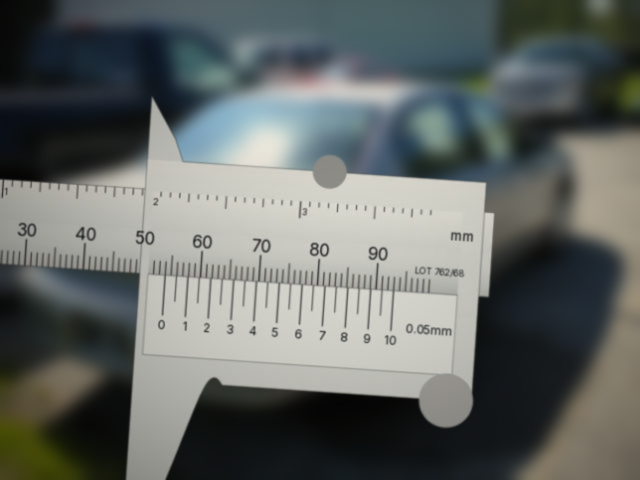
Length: mm 54.0
